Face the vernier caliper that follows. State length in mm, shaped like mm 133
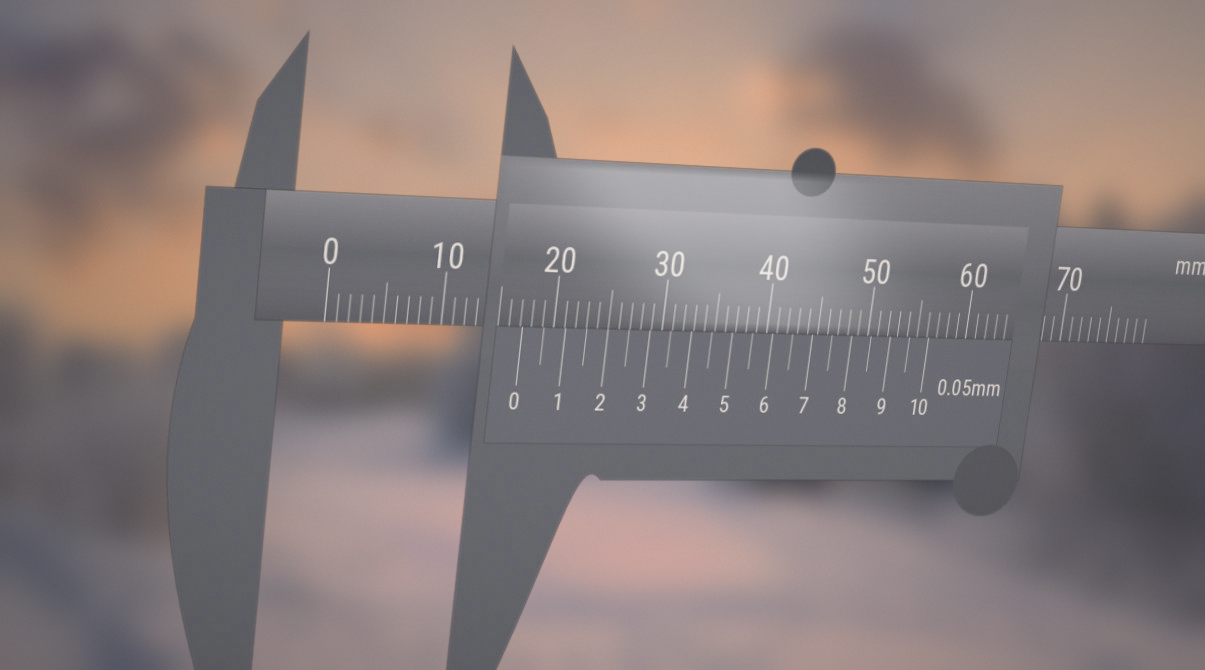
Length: mm 17.2
